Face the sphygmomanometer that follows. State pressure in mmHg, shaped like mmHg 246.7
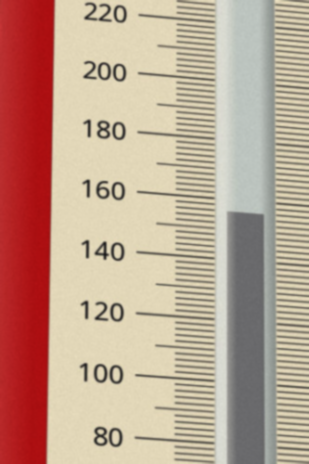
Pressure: mmHg 156
